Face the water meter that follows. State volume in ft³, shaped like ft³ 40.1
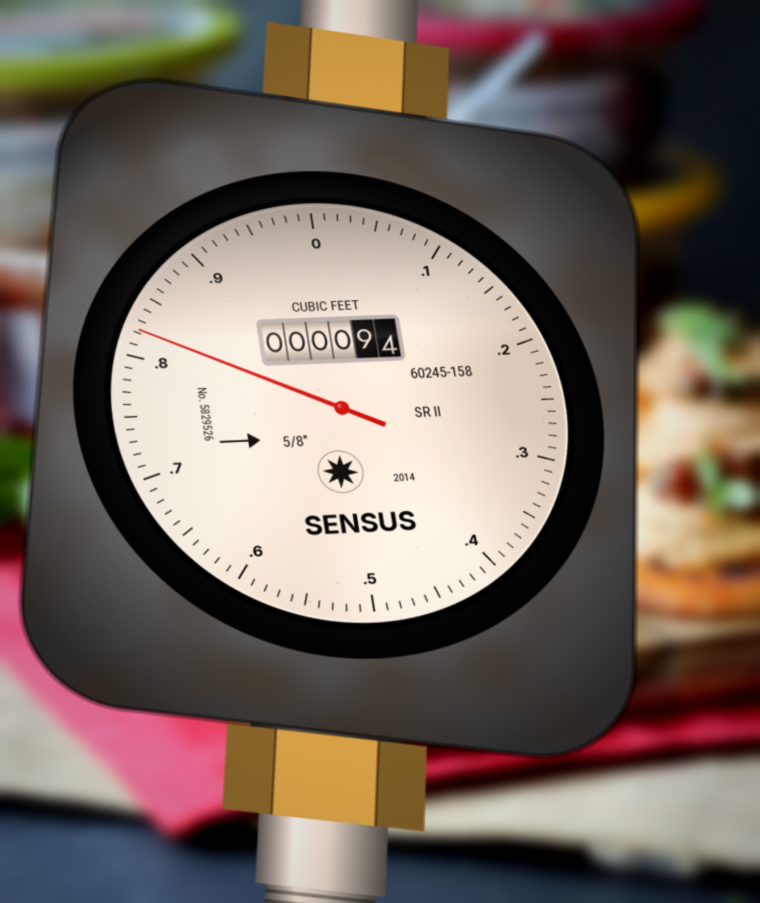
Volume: ft³ 93.82
